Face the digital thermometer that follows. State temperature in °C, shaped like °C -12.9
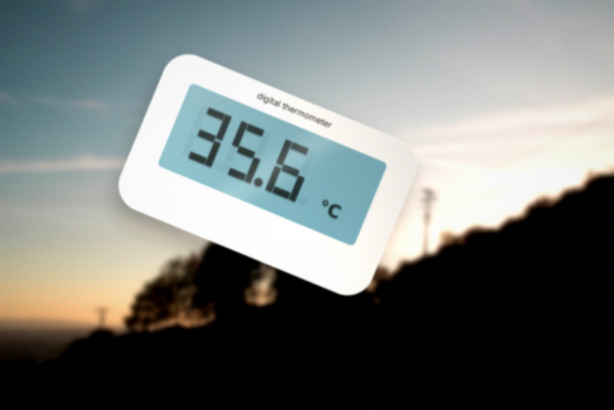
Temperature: °C 35.6
